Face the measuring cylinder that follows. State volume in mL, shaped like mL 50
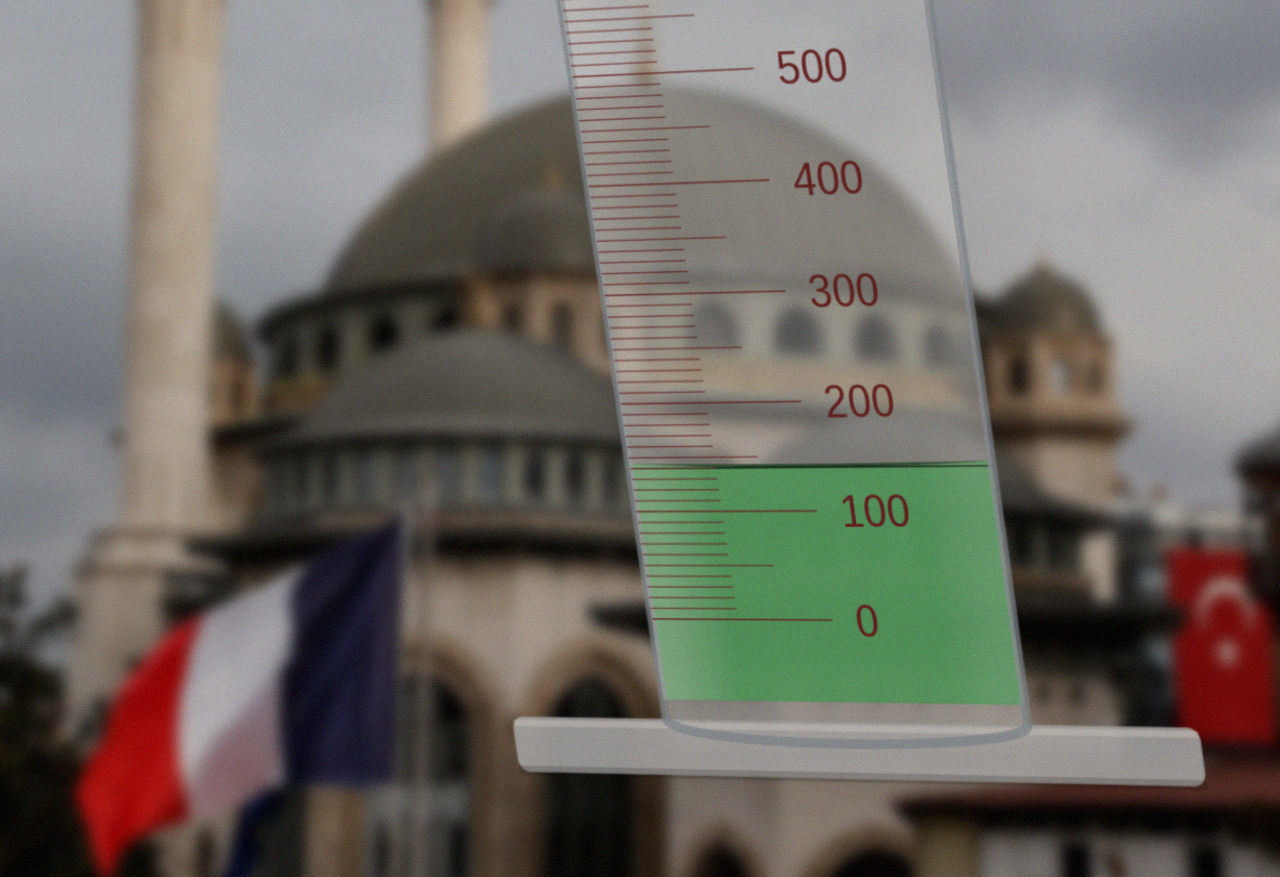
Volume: mL 140
